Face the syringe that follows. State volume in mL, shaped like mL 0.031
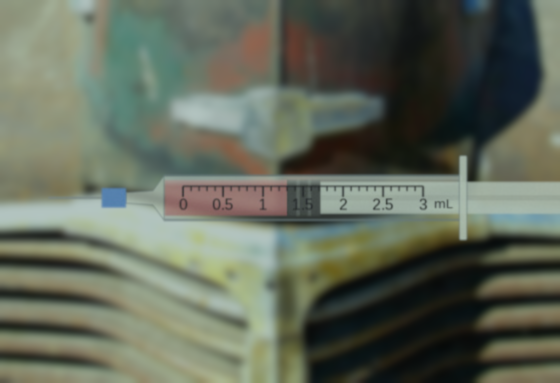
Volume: mL 1.3
